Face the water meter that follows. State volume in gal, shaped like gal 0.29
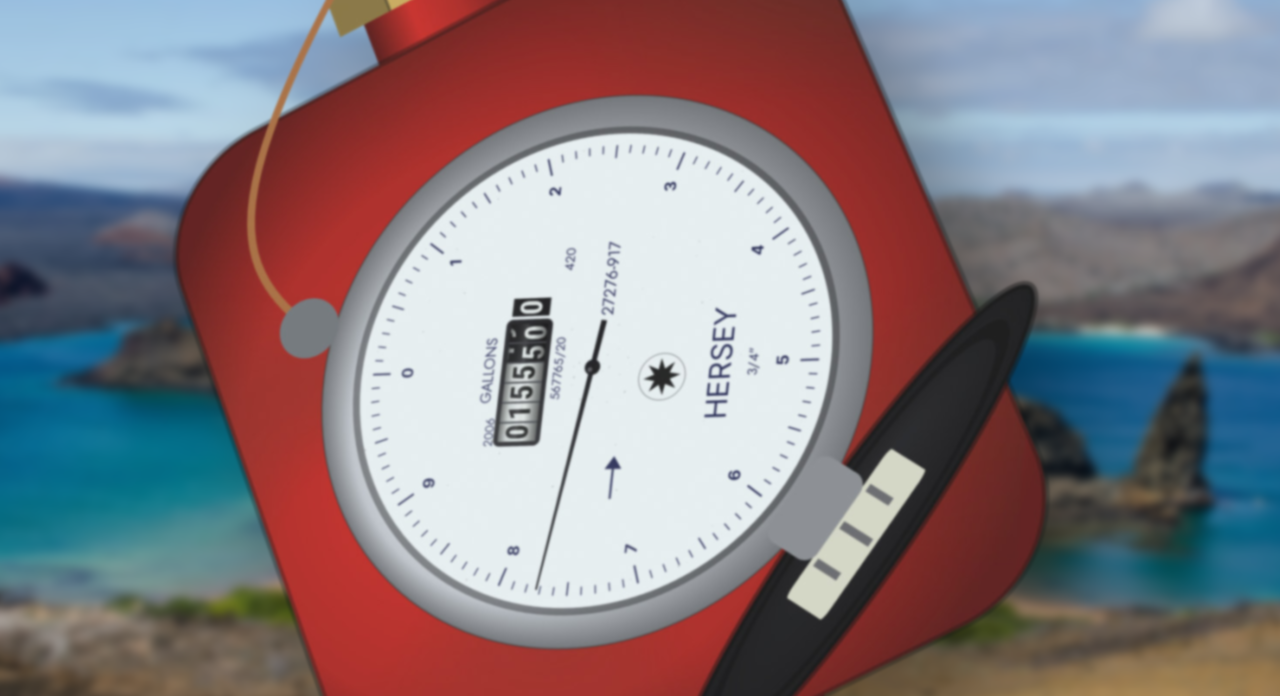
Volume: gal 155497.7
